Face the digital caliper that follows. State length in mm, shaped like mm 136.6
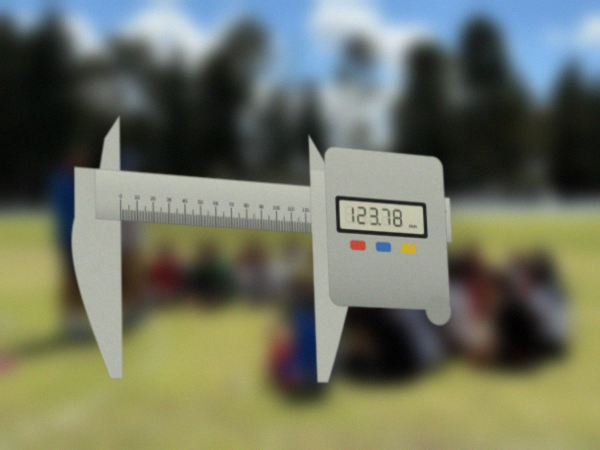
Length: mm 123.78
